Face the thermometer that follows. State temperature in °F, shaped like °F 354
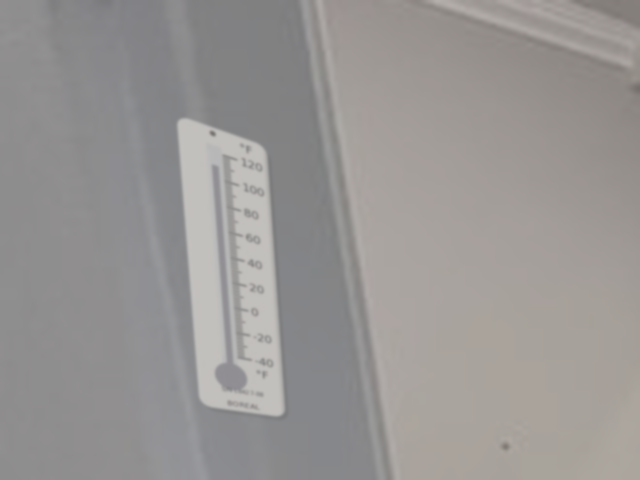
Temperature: °F 110
